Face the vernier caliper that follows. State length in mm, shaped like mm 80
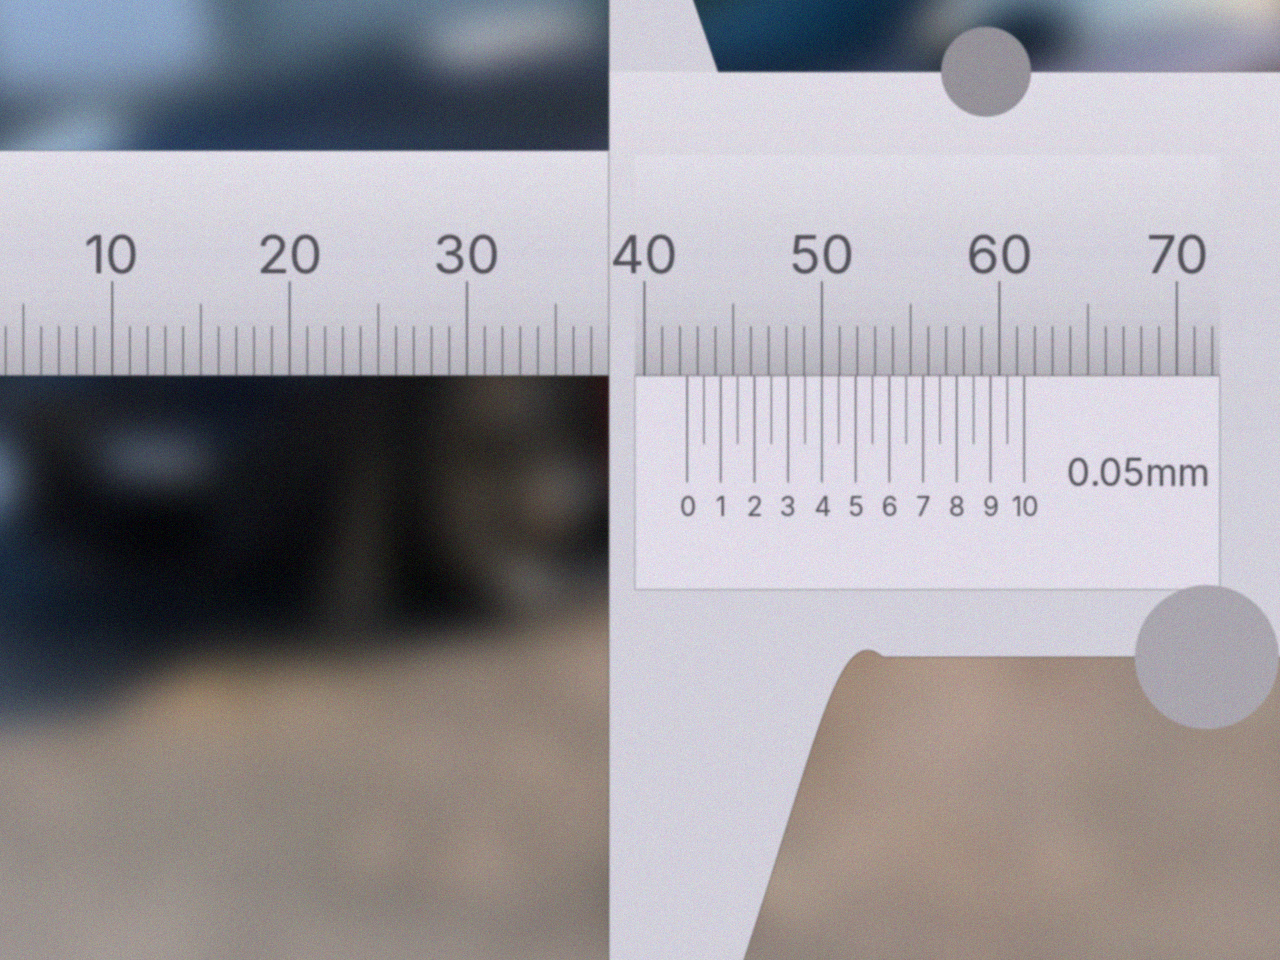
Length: mm 42.4
